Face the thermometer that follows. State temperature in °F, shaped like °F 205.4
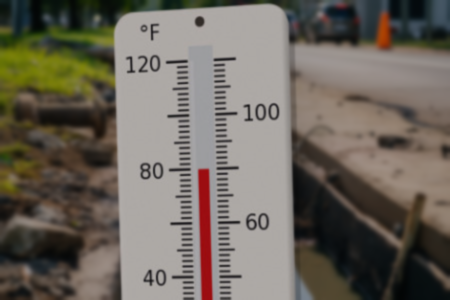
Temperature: °F 80
